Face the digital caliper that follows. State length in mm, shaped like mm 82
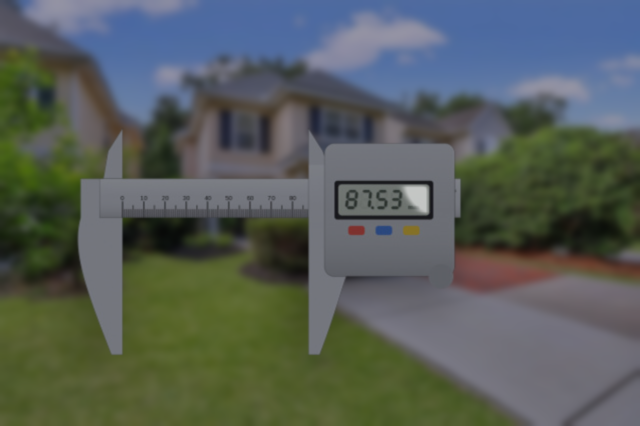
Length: mm 87.53
